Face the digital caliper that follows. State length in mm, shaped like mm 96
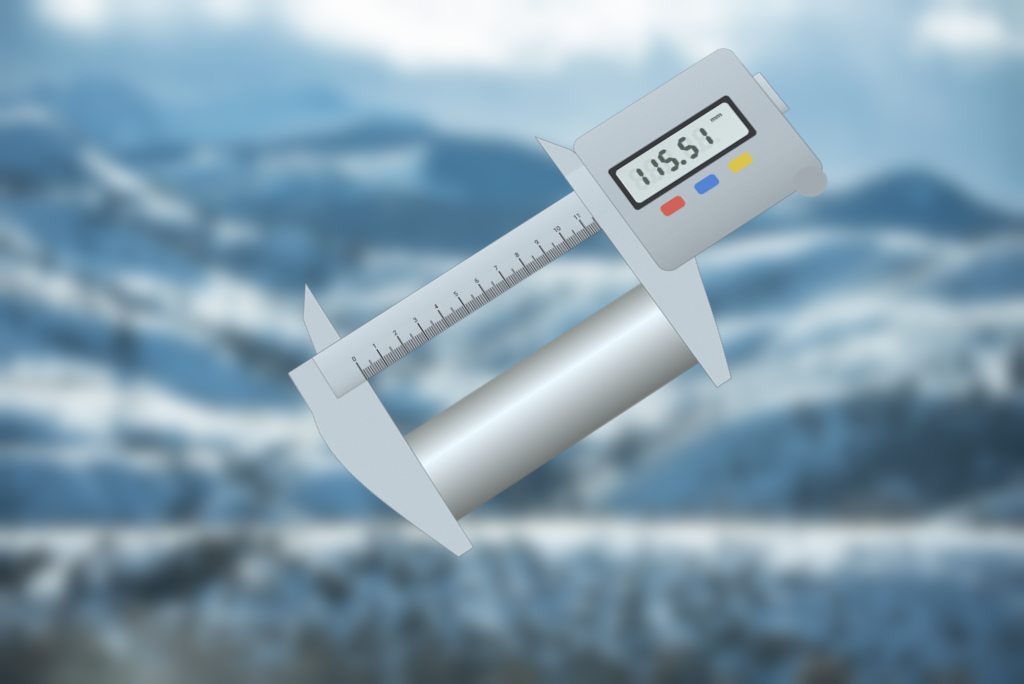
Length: mm 115.51
